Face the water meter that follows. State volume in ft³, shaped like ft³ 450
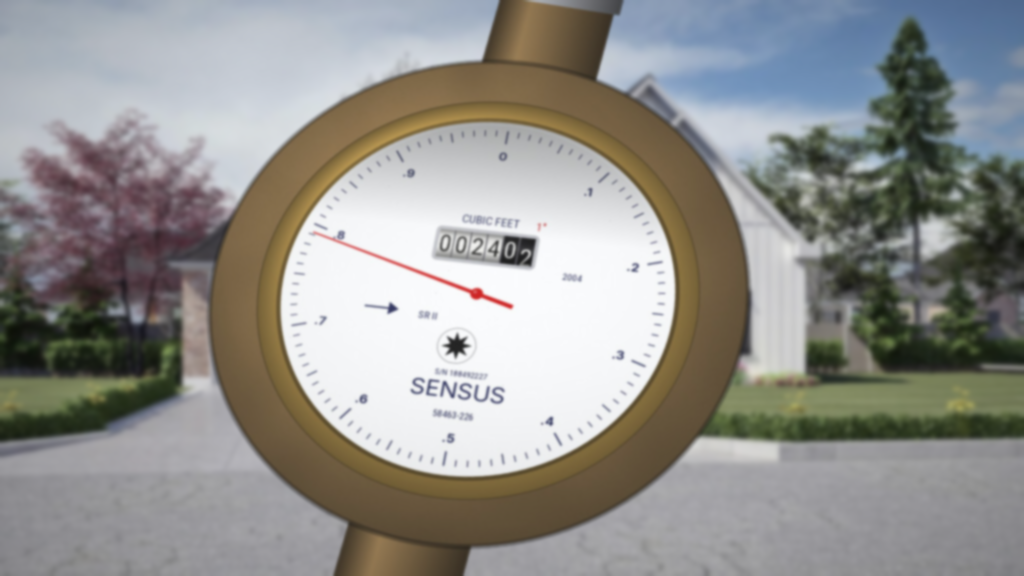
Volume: ft³ 2401.79
